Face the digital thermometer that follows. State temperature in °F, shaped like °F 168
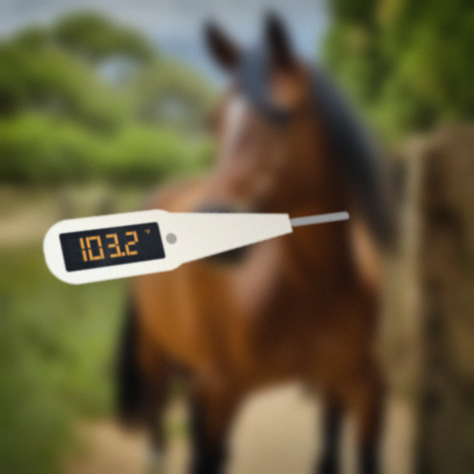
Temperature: °F 103.2
